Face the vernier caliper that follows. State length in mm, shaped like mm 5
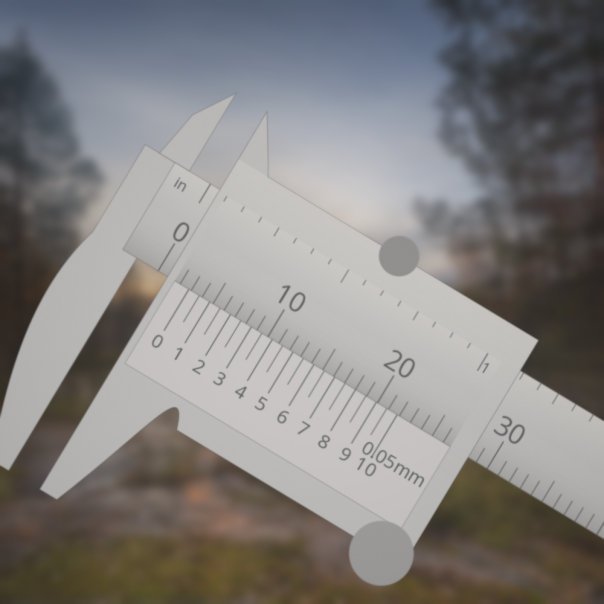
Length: mm 2.8
